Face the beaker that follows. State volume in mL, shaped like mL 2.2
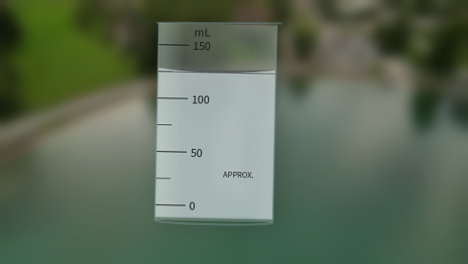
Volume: mL 125
